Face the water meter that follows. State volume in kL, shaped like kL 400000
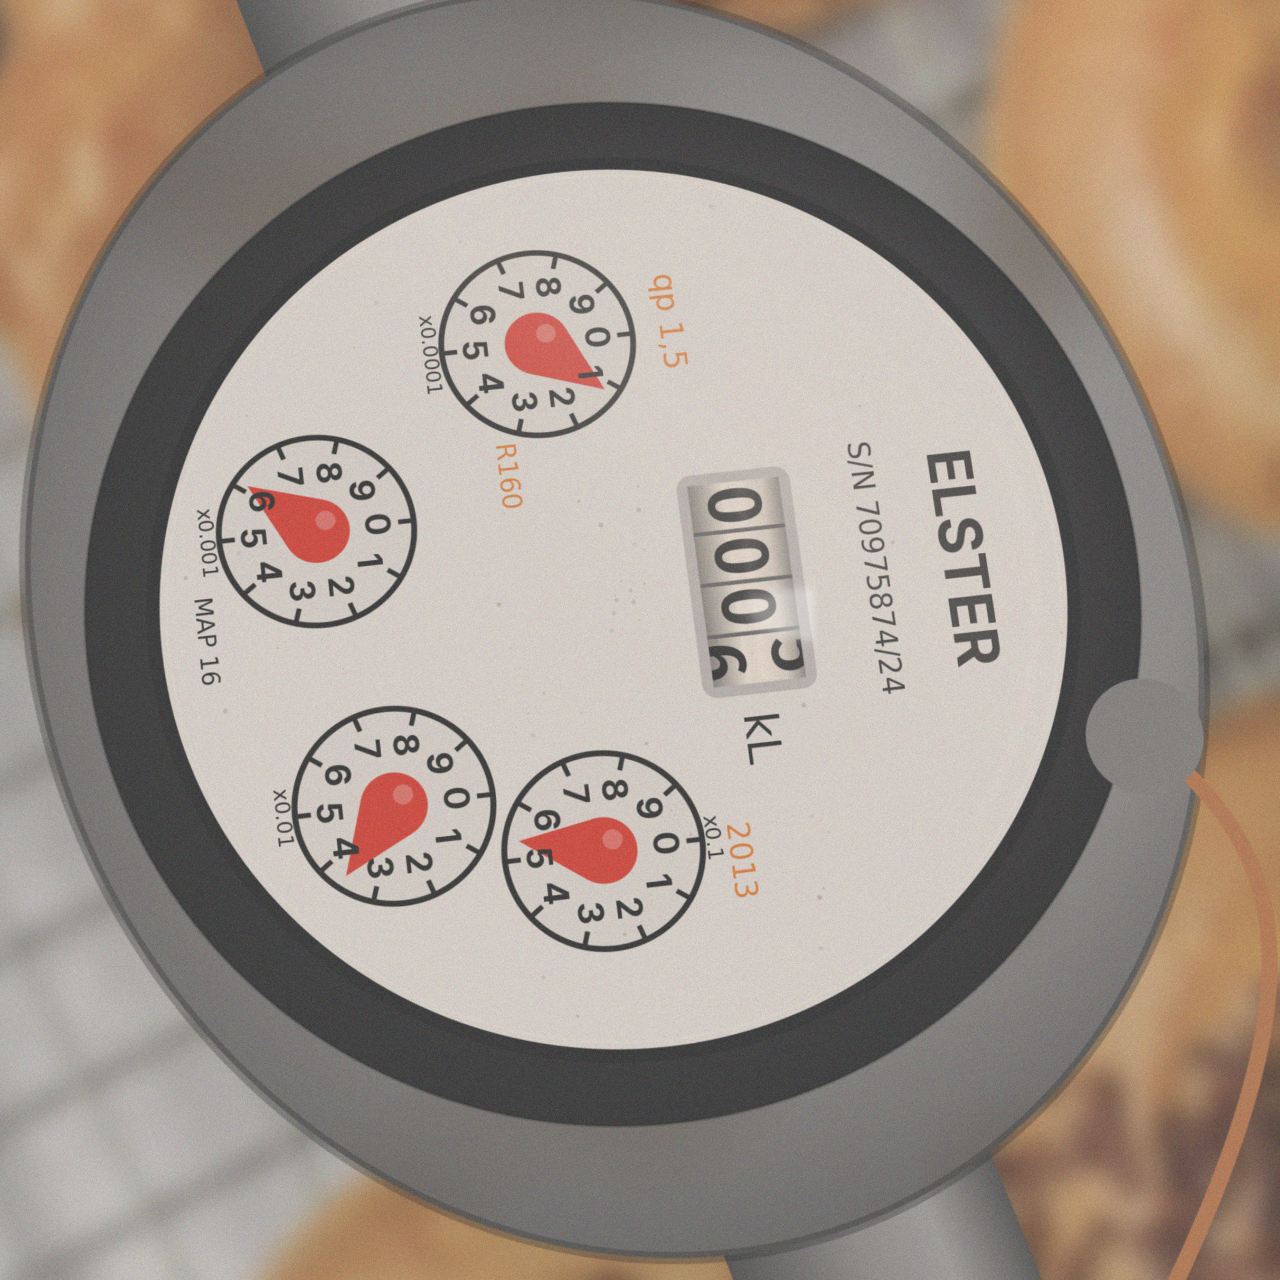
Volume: kL 5.5361
